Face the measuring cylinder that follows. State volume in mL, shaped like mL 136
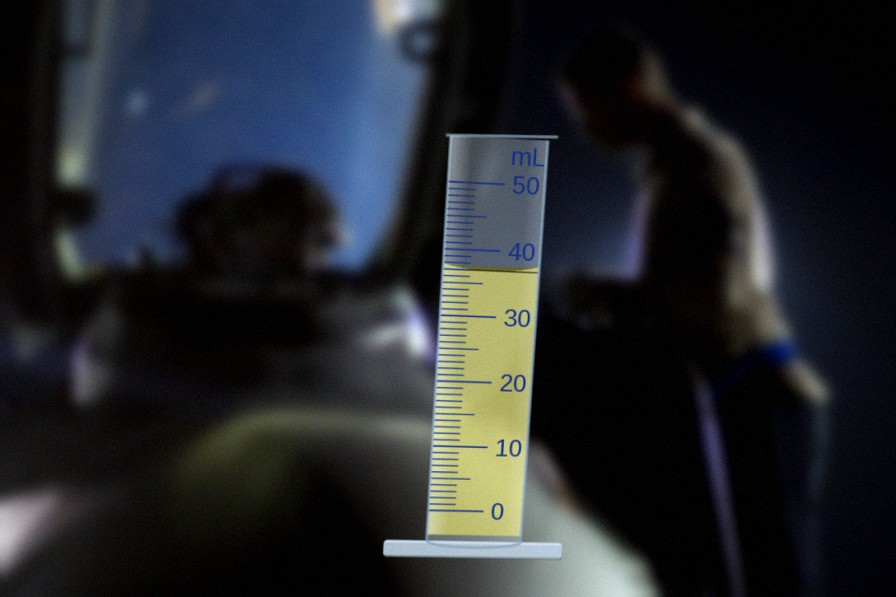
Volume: mL 37
